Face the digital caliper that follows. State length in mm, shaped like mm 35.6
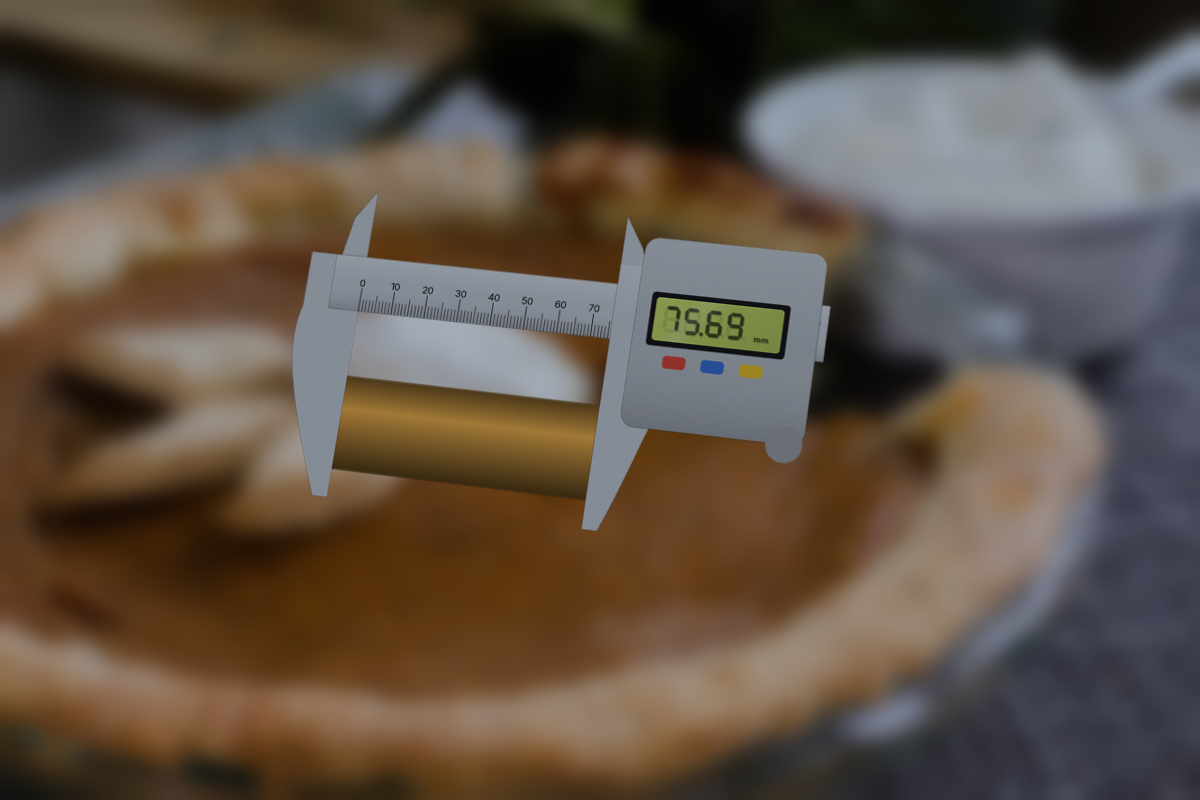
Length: mm 75.69
